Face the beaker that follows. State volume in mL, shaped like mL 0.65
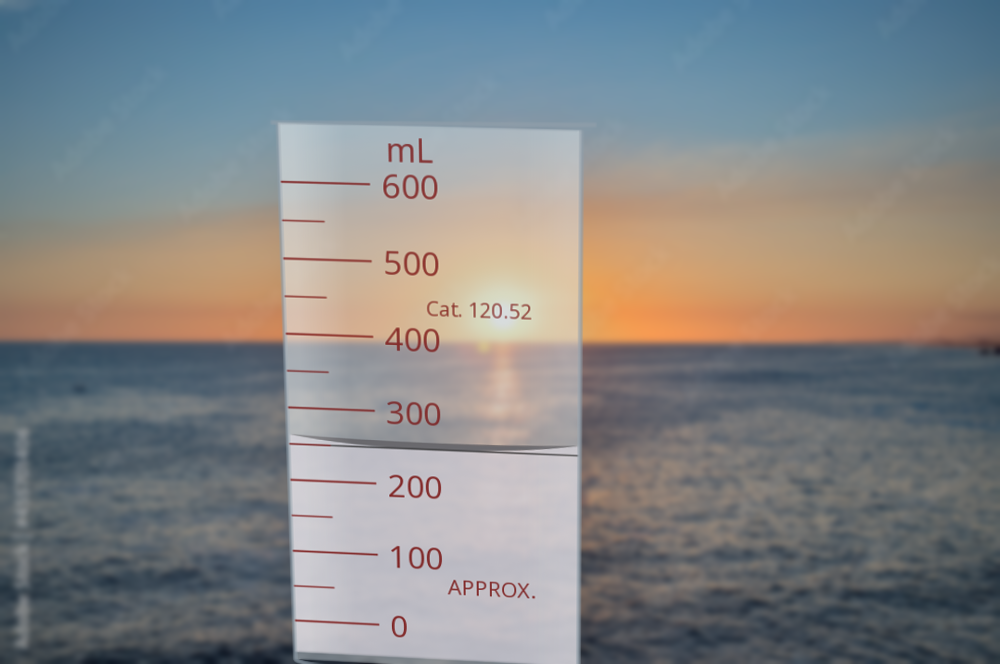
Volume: mL 250
